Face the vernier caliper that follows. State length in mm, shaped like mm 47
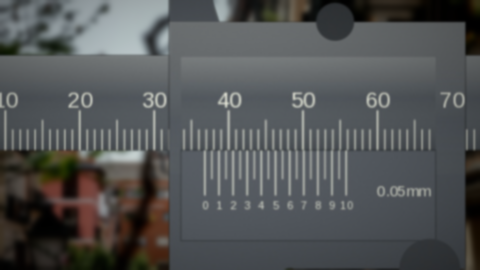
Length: mm 36.8
